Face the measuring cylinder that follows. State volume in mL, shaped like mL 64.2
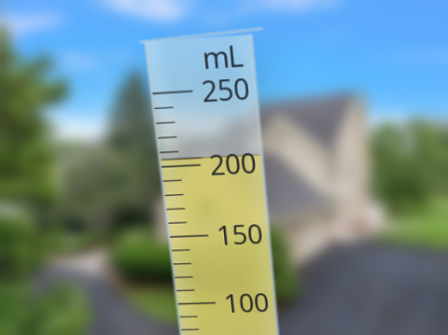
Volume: mL 205
